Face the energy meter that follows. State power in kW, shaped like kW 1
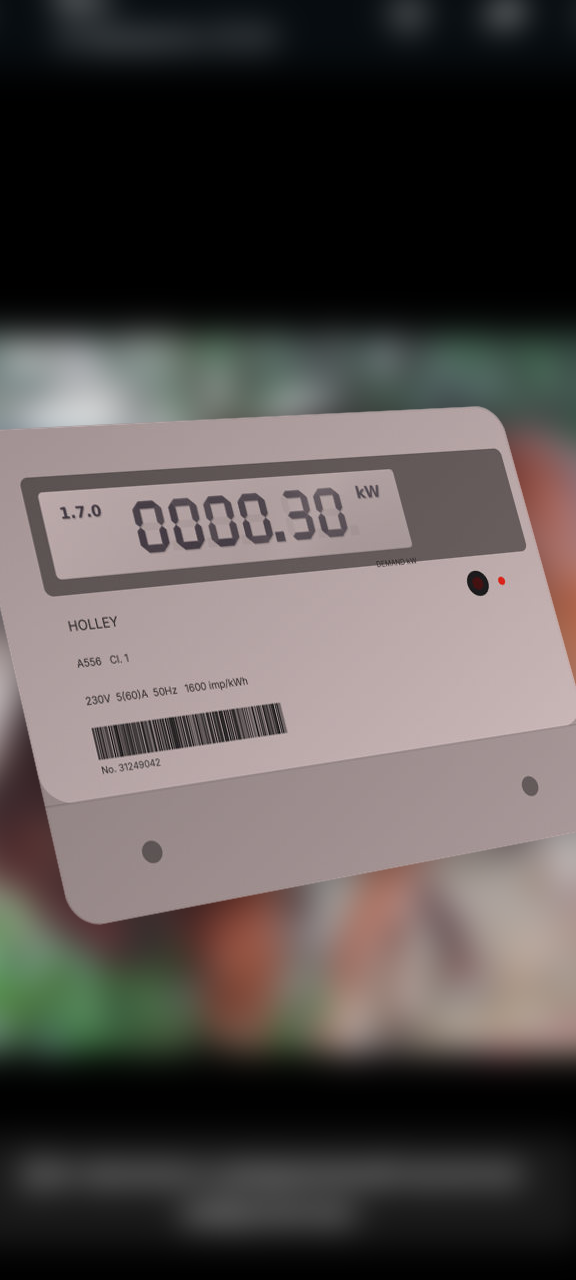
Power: kW 0.30
